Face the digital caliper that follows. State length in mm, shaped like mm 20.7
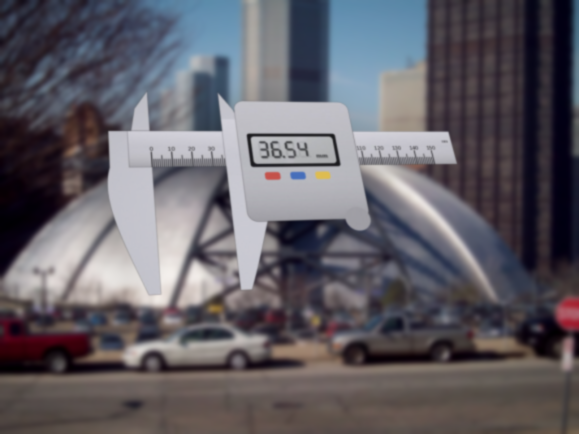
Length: mm 36.54
